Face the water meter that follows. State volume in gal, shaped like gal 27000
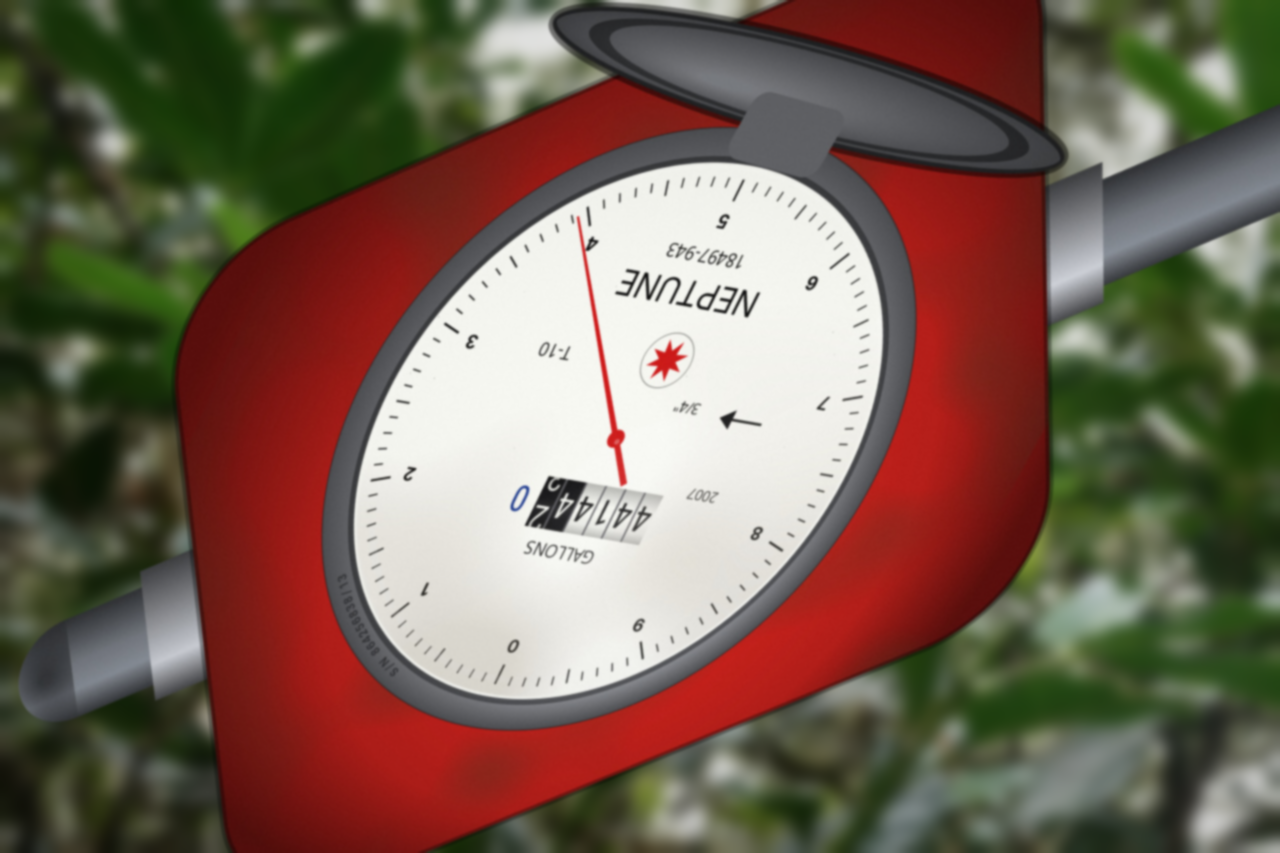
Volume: gal 4414423.9
